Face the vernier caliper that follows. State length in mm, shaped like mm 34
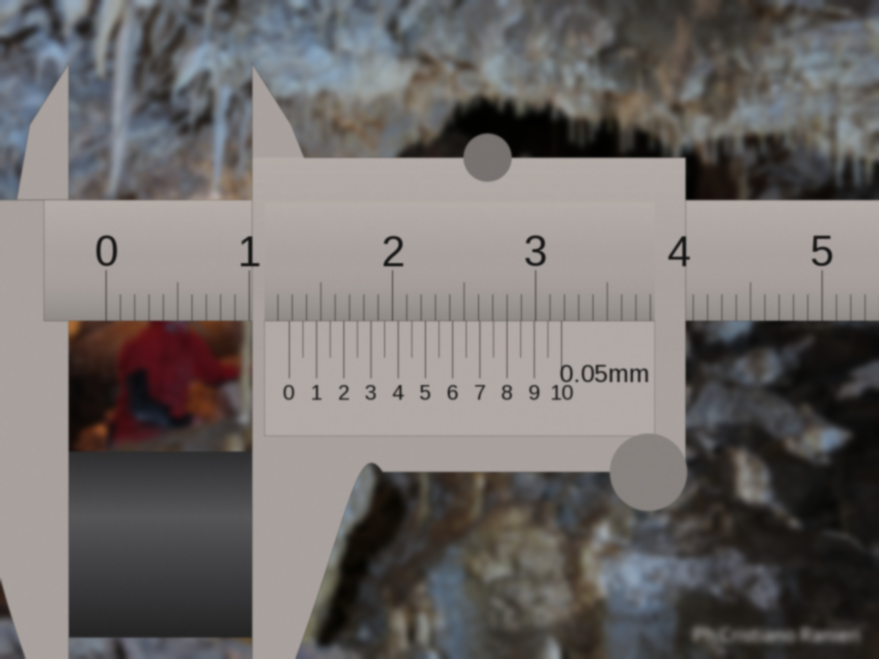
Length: mm 12.8
